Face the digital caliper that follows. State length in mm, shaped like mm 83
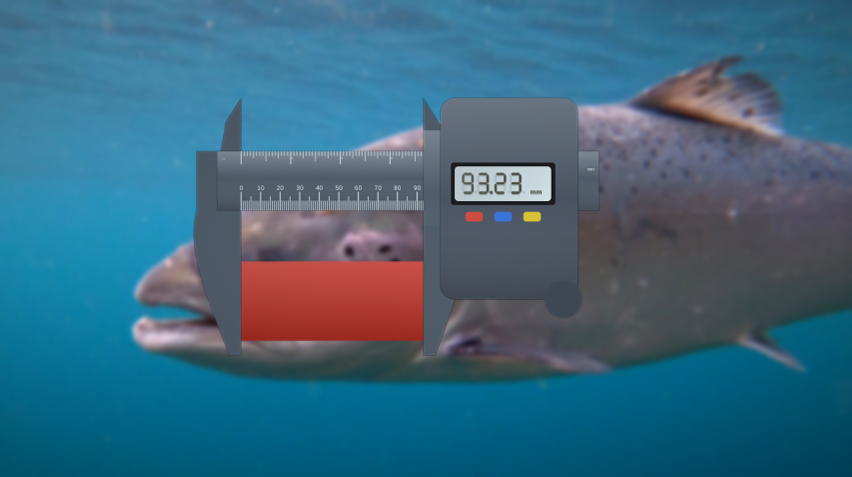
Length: mm 93.23
